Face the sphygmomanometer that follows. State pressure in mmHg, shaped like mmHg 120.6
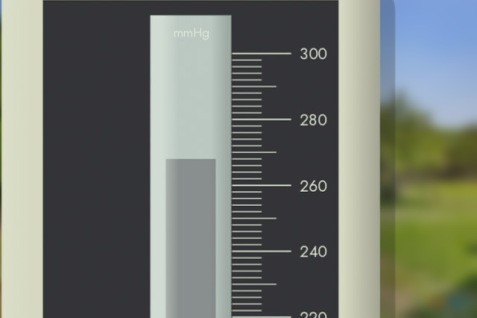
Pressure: mmHg 268
